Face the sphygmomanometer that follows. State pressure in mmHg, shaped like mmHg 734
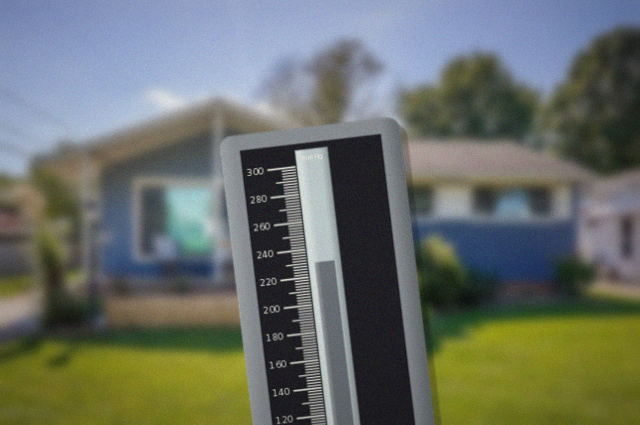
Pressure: mmHg 230
